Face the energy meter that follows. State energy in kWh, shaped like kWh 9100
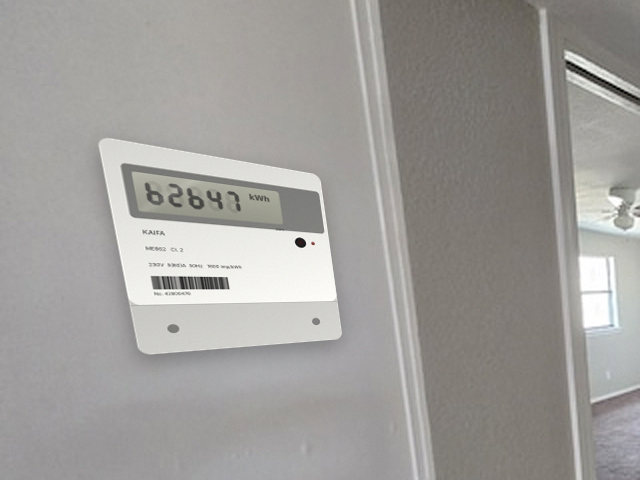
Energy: kWh 62647
